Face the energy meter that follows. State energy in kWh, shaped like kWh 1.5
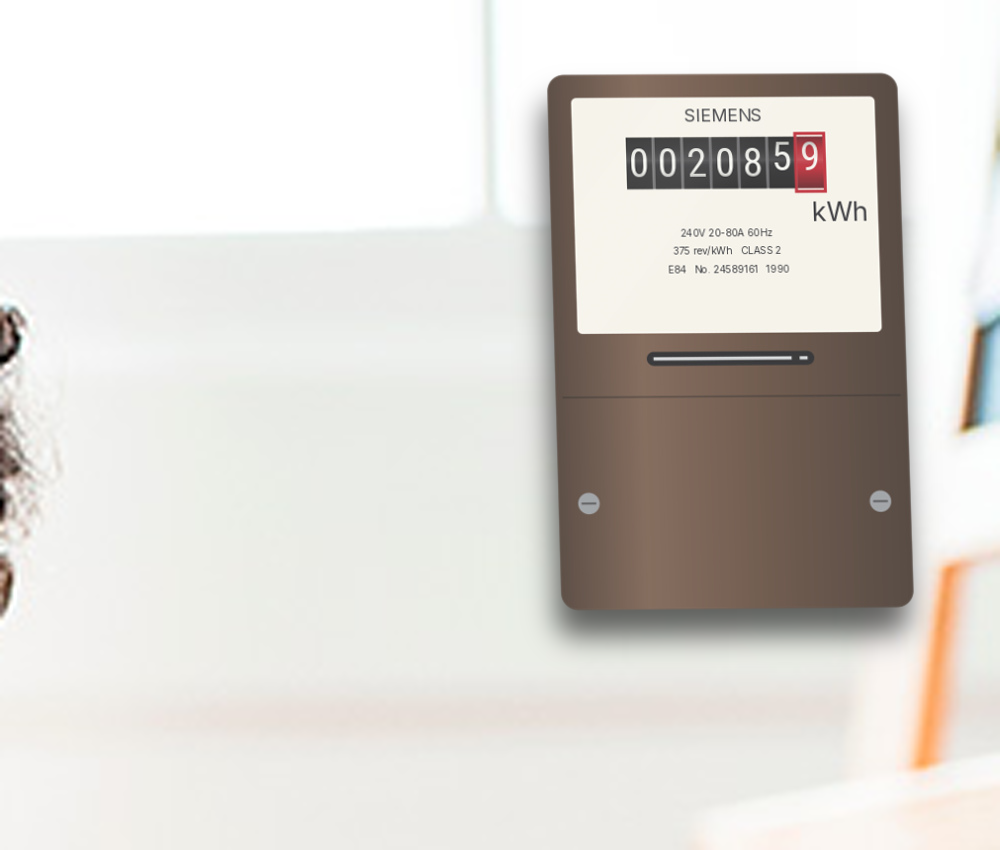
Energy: kWh 2085.9
